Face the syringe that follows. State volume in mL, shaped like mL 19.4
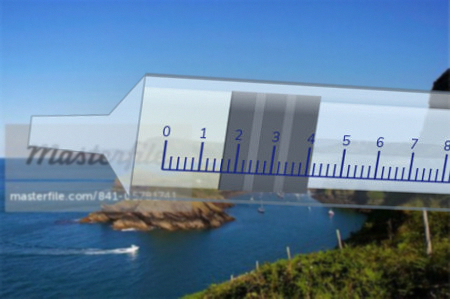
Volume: mL 1.6
